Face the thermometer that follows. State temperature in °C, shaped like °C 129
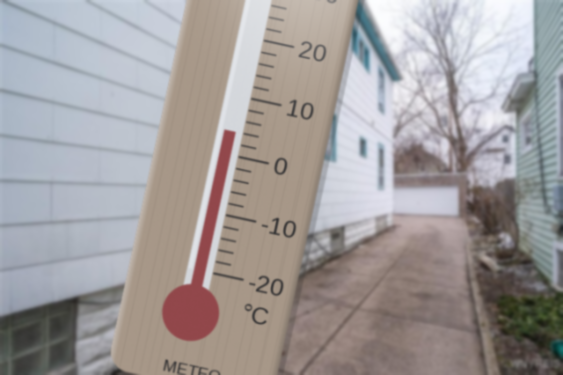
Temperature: °C 4
